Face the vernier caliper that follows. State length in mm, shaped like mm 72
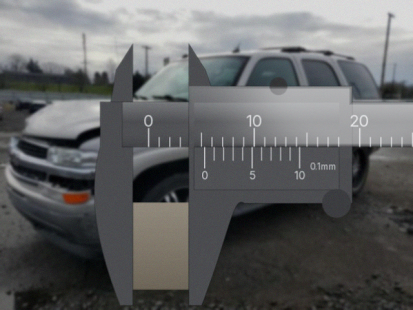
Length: mm 5.3
